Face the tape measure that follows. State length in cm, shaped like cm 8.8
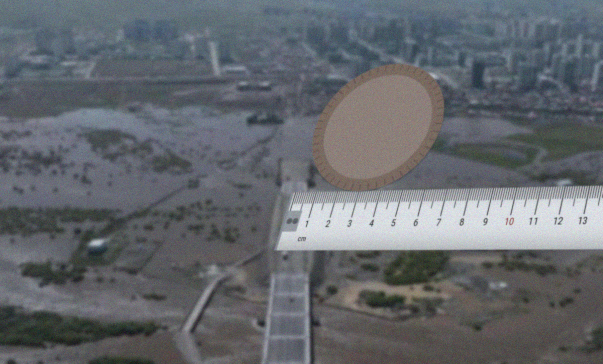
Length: cm 6
